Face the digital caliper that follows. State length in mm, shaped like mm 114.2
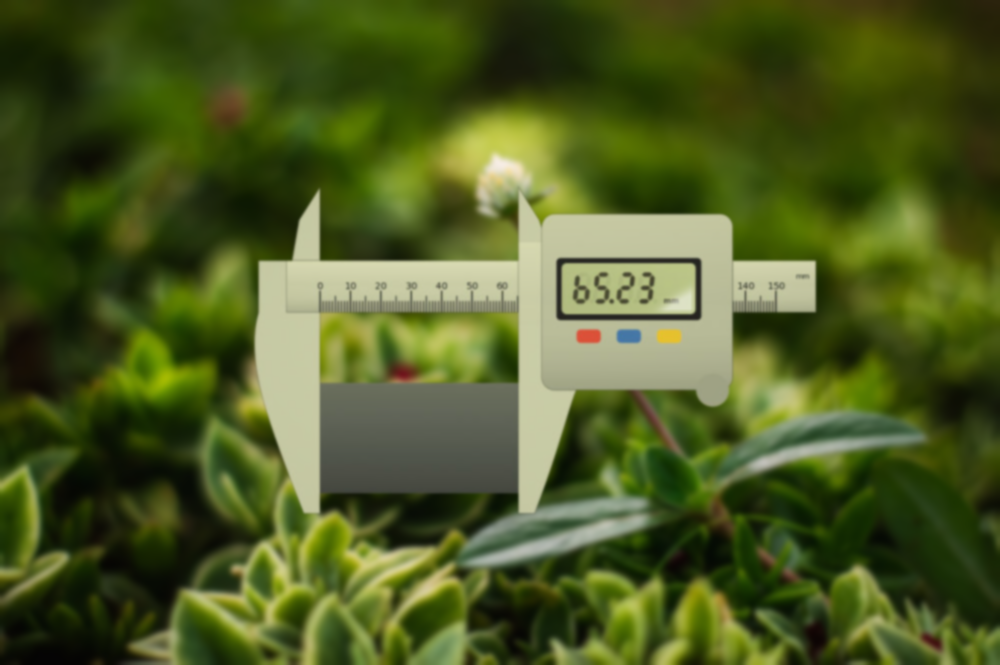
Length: mm 65.23
